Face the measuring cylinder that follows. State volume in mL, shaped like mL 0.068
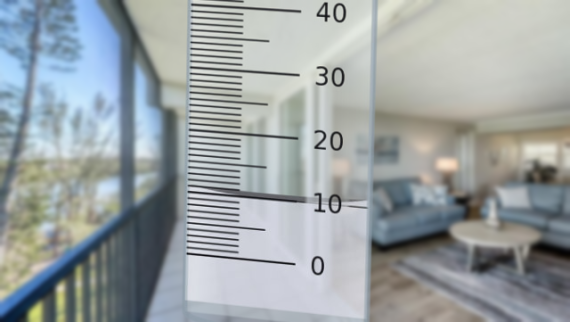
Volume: mL 10
